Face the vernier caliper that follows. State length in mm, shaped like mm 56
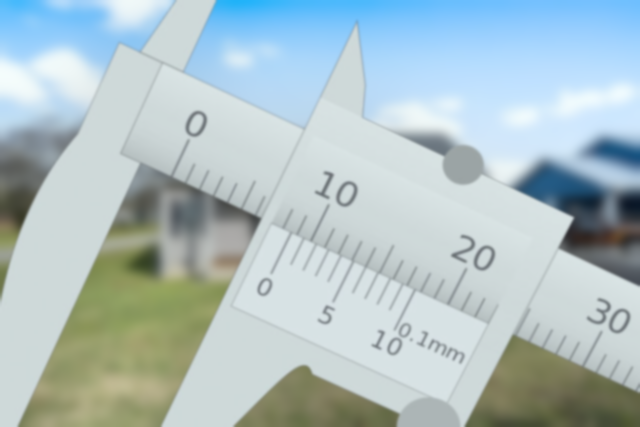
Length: mm 8.6
